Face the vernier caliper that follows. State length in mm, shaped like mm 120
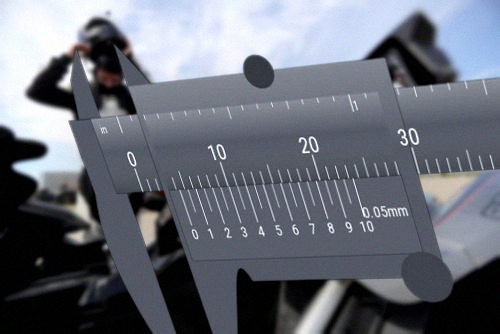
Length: mm 4.4
